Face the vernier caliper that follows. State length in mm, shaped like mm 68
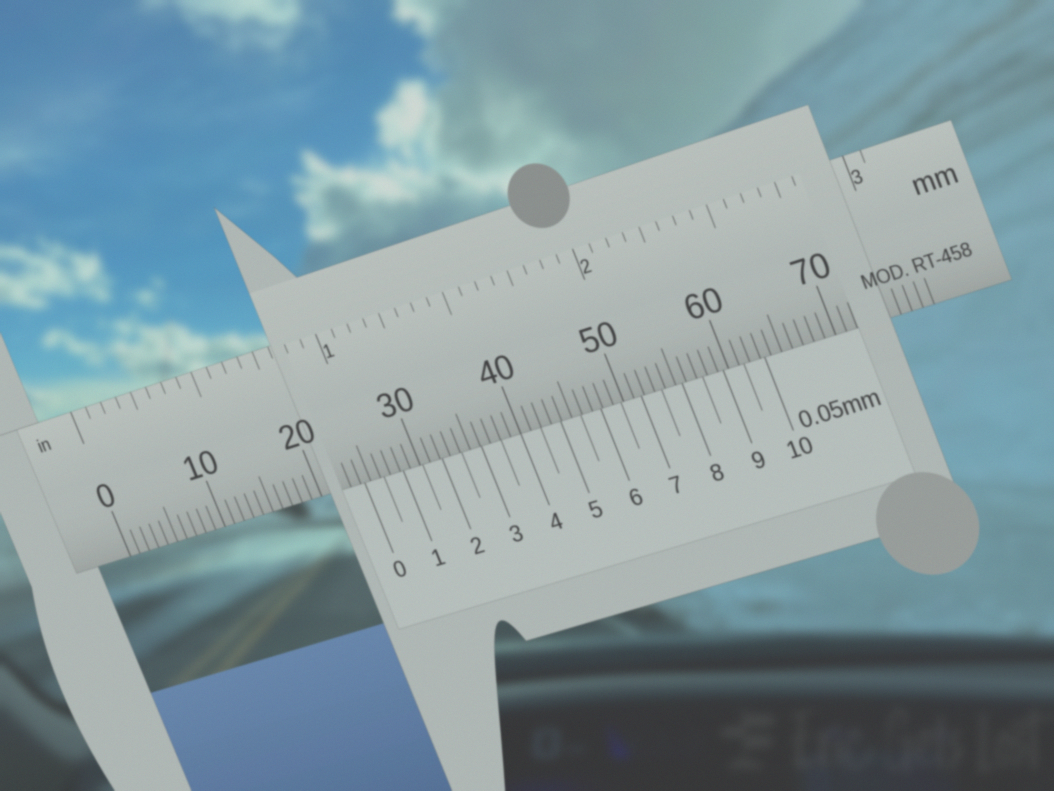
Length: mm 24.4
